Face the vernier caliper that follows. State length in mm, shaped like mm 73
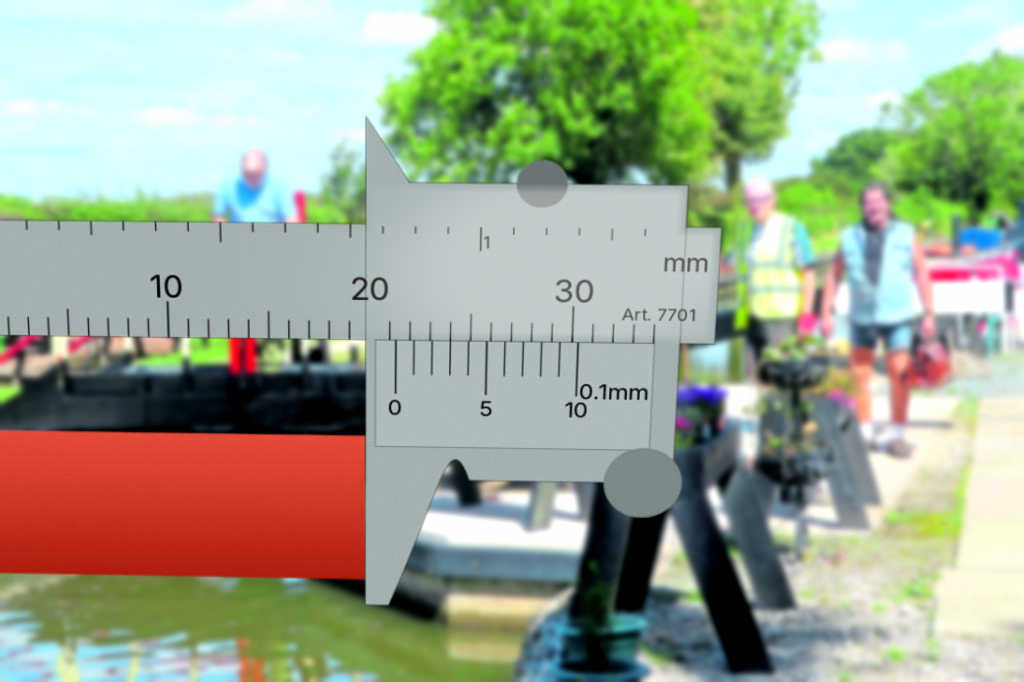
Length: mm 21.3
